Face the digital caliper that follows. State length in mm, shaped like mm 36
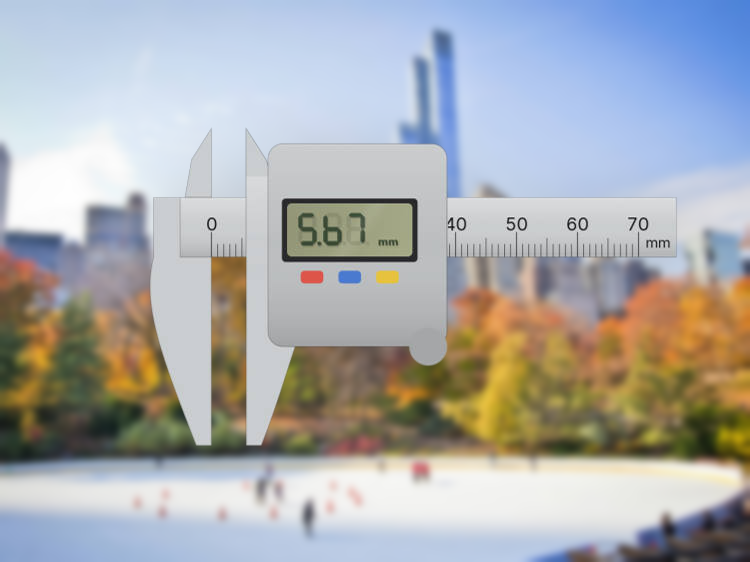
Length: mm 5.67
